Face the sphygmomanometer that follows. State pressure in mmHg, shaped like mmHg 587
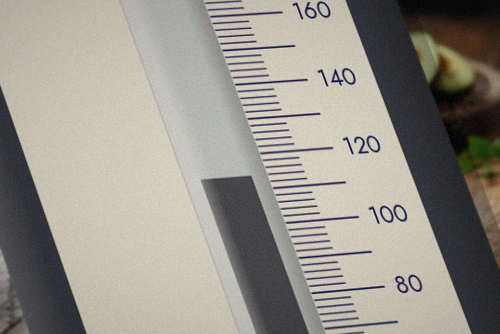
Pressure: mmHg 114
